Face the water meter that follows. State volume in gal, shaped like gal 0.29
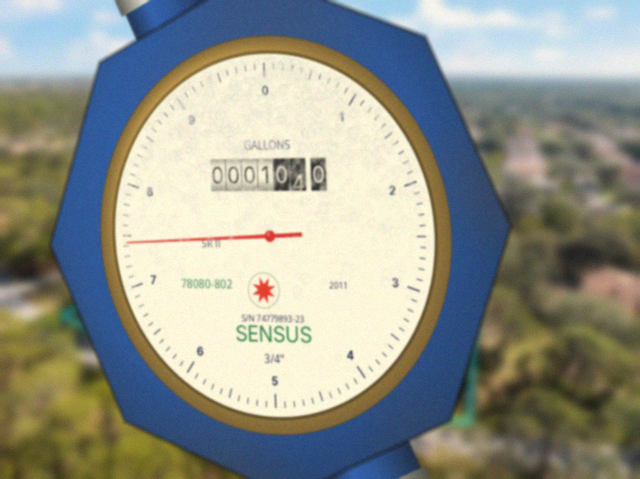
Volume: gal 1037.4
